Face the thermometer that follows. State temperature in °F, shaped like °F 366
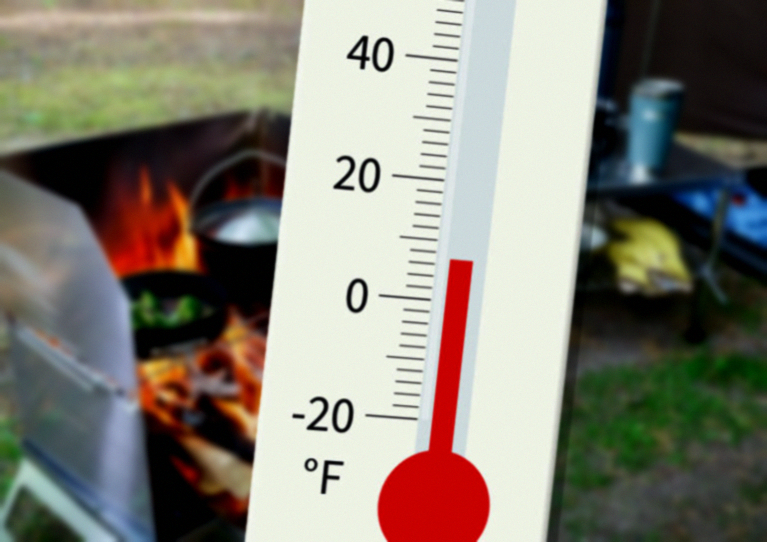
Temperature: °F 7
